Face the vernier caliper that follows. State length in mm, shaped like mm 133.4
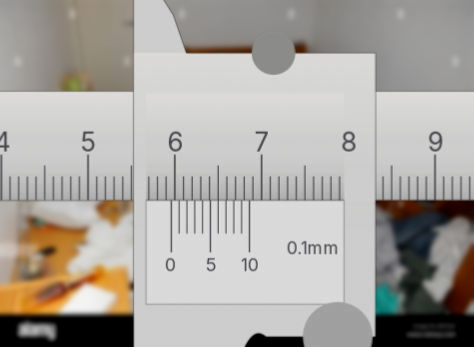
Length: mm 59.6
